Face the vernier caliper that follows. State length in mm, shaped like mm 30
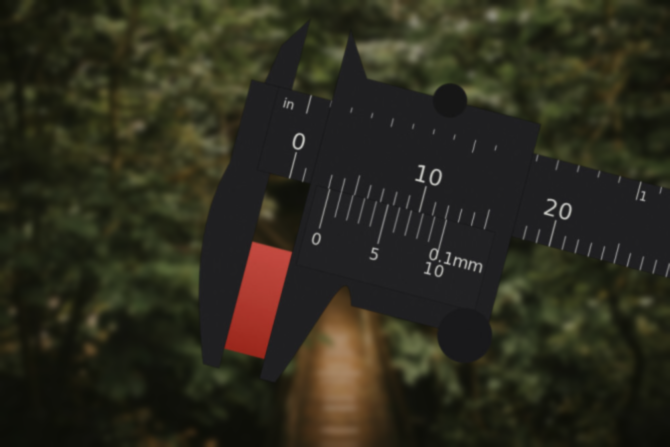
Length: mm 3.1
